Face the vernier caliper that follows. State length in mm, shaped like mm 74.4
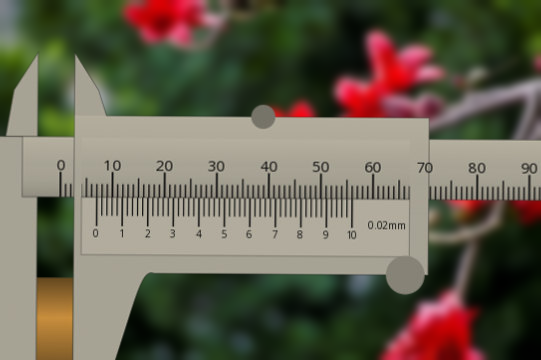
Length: mm 7.0
